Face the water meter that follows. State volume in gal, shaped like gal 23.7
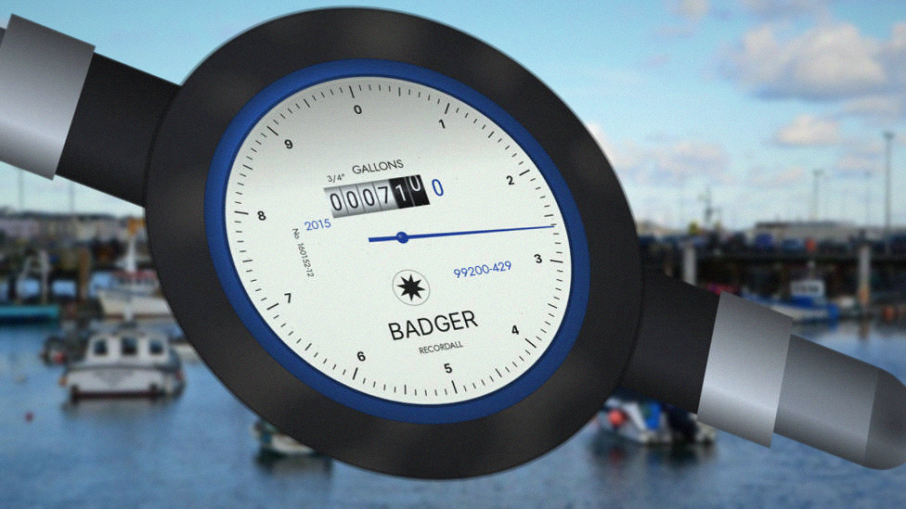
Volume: gal 7102.6
